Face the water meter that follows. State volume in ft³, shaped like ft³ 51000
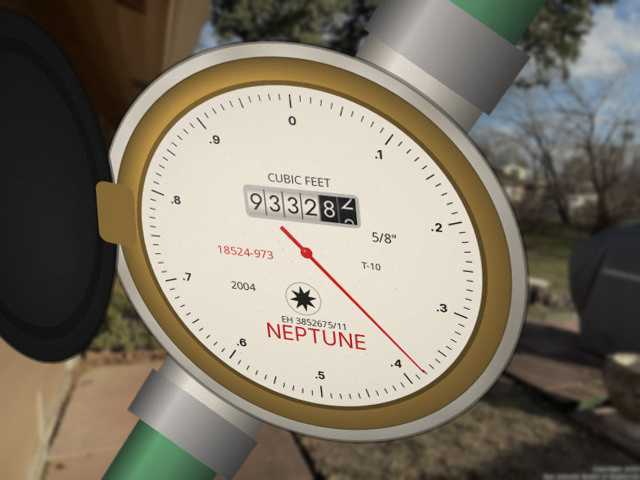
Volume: ft³ 933282.38
